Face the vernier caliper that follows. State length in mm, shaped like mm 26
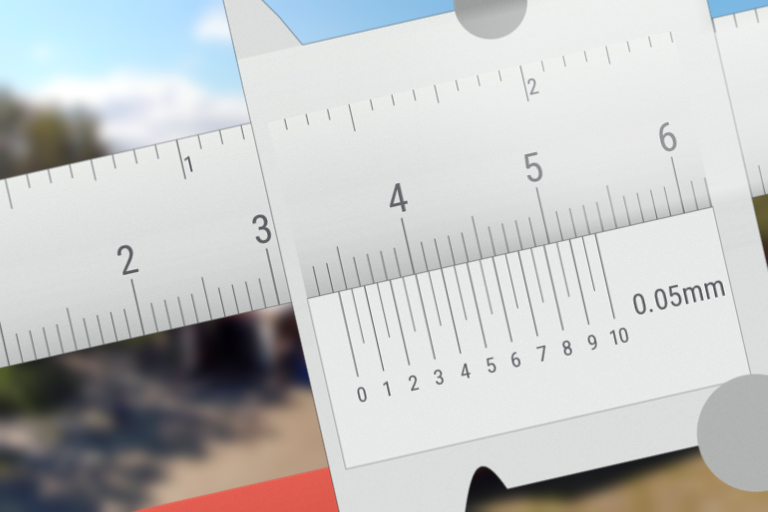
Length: mm 34.4
